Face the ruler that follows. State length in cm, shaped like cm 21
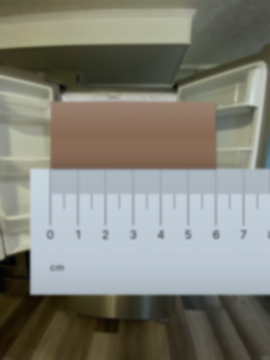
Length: cm 6
